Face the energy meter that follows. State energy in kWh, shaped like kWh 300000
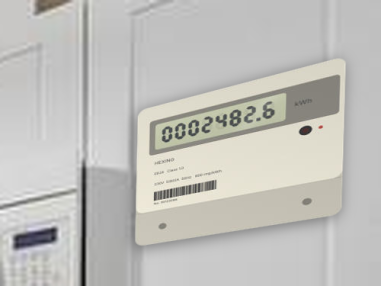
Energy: kWh 2482.6
